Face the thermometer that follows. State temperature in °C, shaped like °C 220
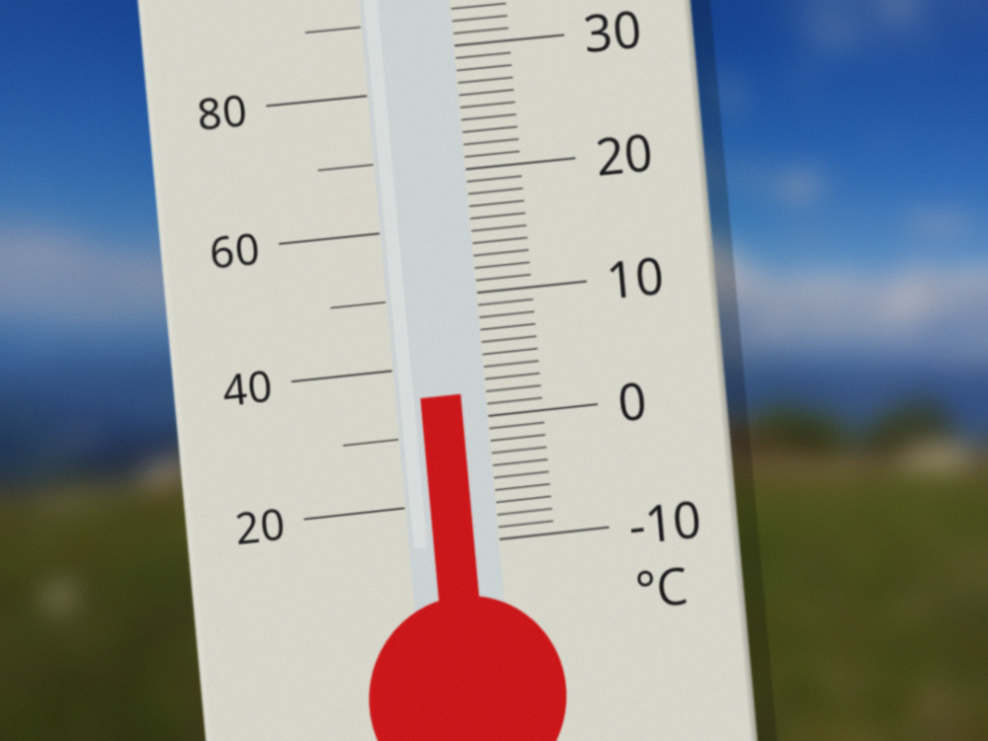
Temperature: °C 2
